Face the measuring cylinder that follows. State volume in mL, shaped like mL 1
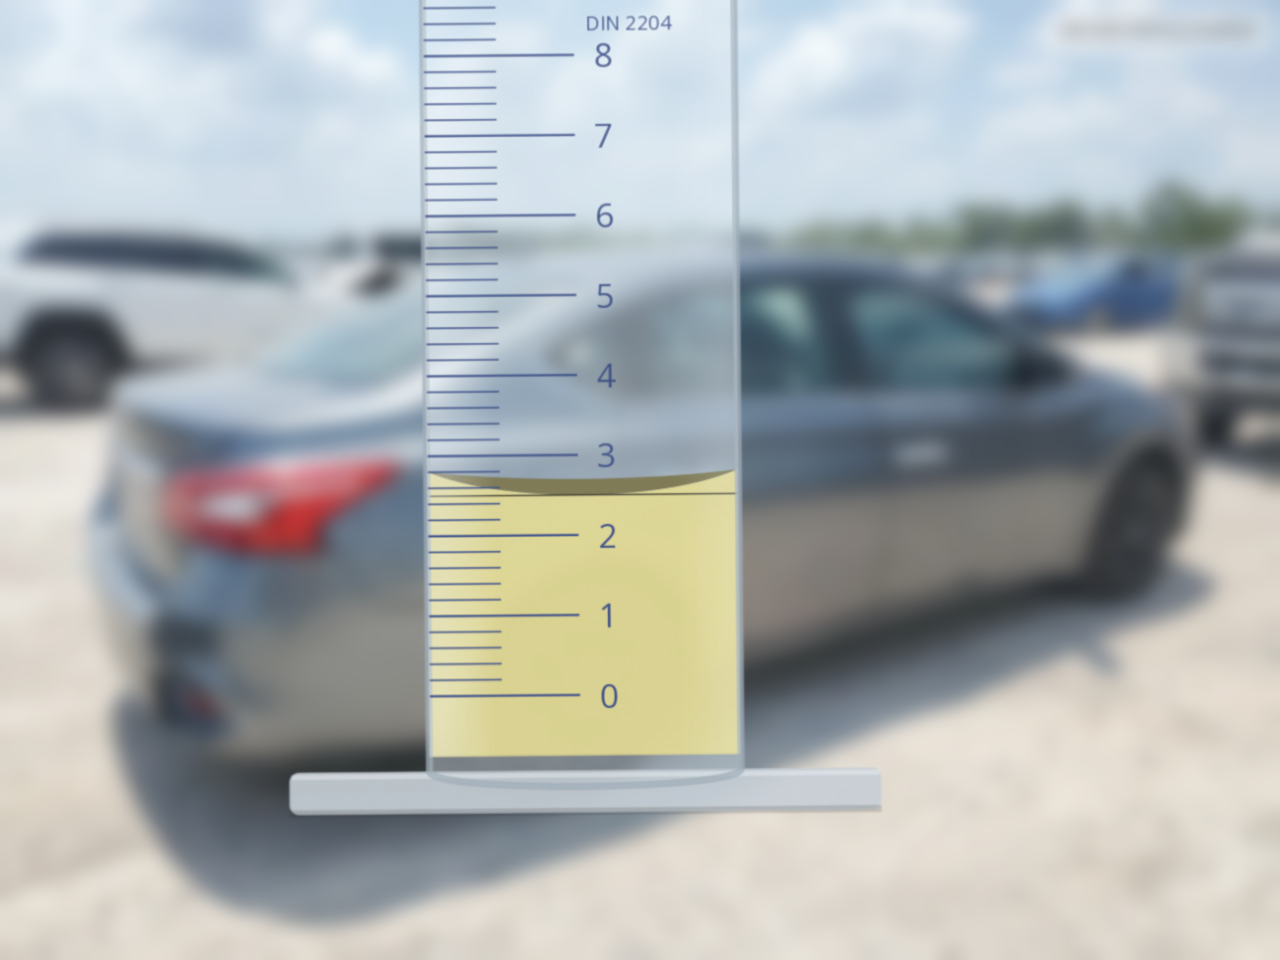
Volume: mL 2.5
